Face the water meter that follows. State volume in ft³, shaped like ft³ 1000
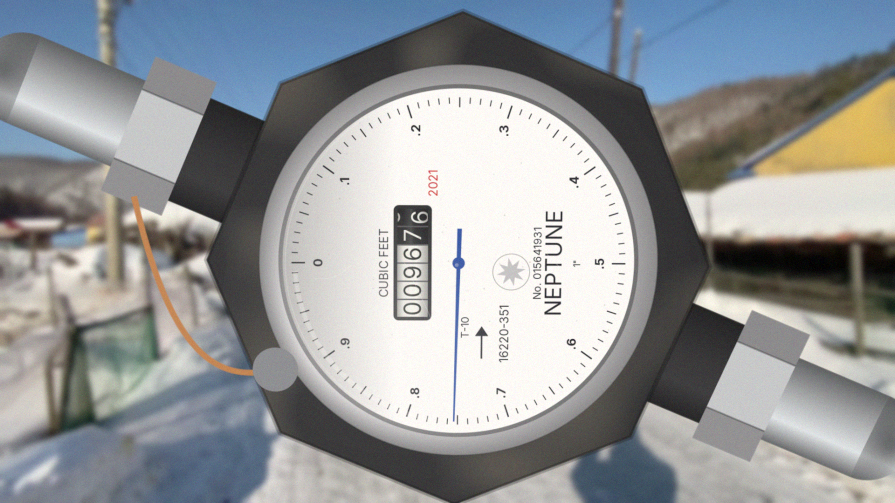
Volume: ft³ 9675.75
